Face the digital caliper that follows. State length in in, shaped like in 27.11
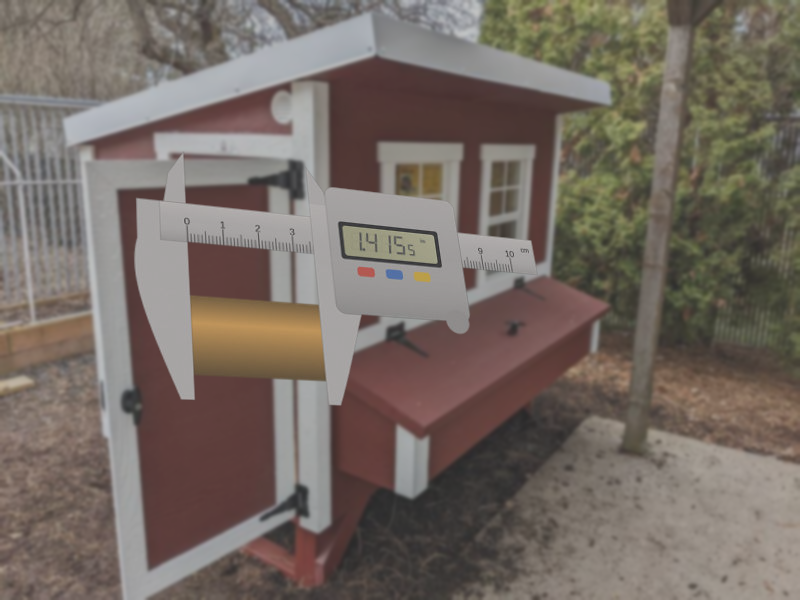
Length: in 1.4155
